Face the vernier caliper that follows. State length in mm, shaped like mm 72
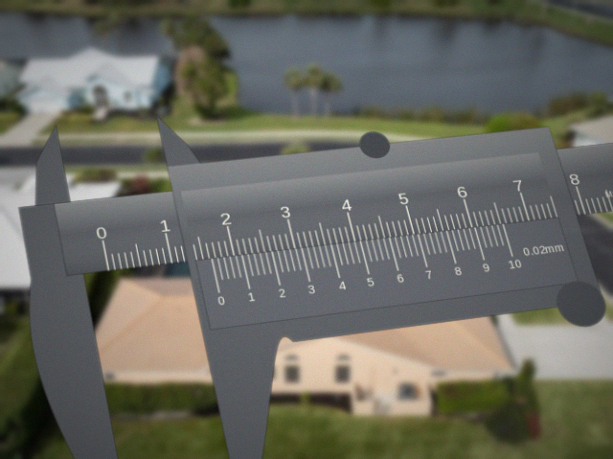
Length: mm 16.4
